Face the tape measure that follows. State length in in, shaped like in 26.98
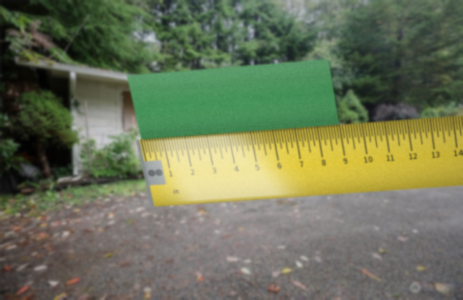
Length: in 9
